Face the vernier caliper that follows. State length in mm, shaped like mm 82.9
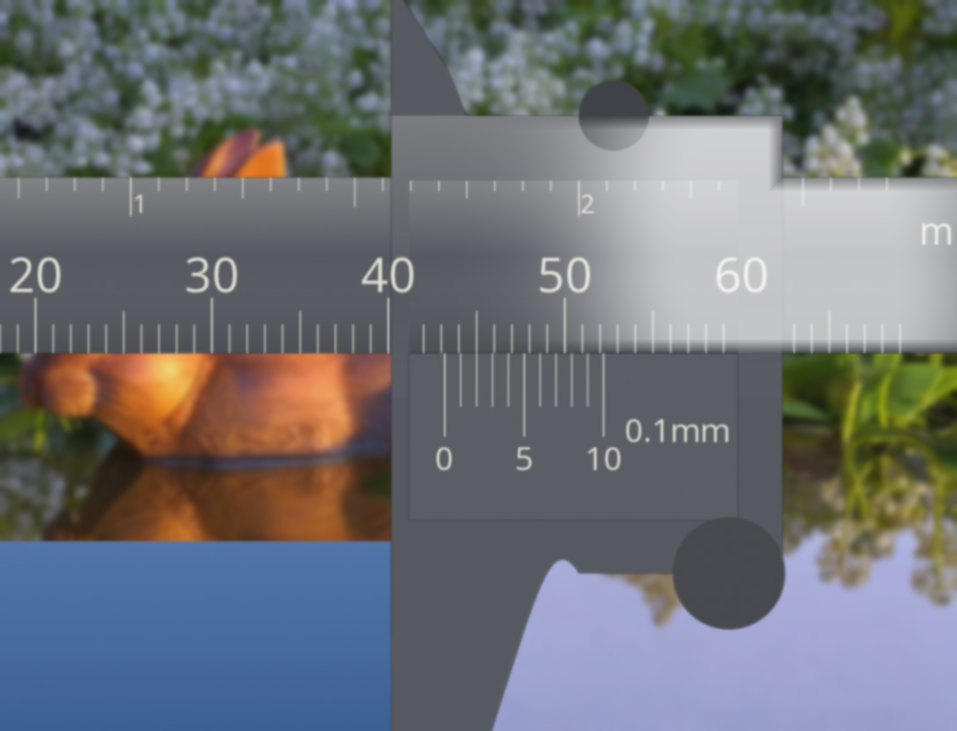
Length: mm 43.2
